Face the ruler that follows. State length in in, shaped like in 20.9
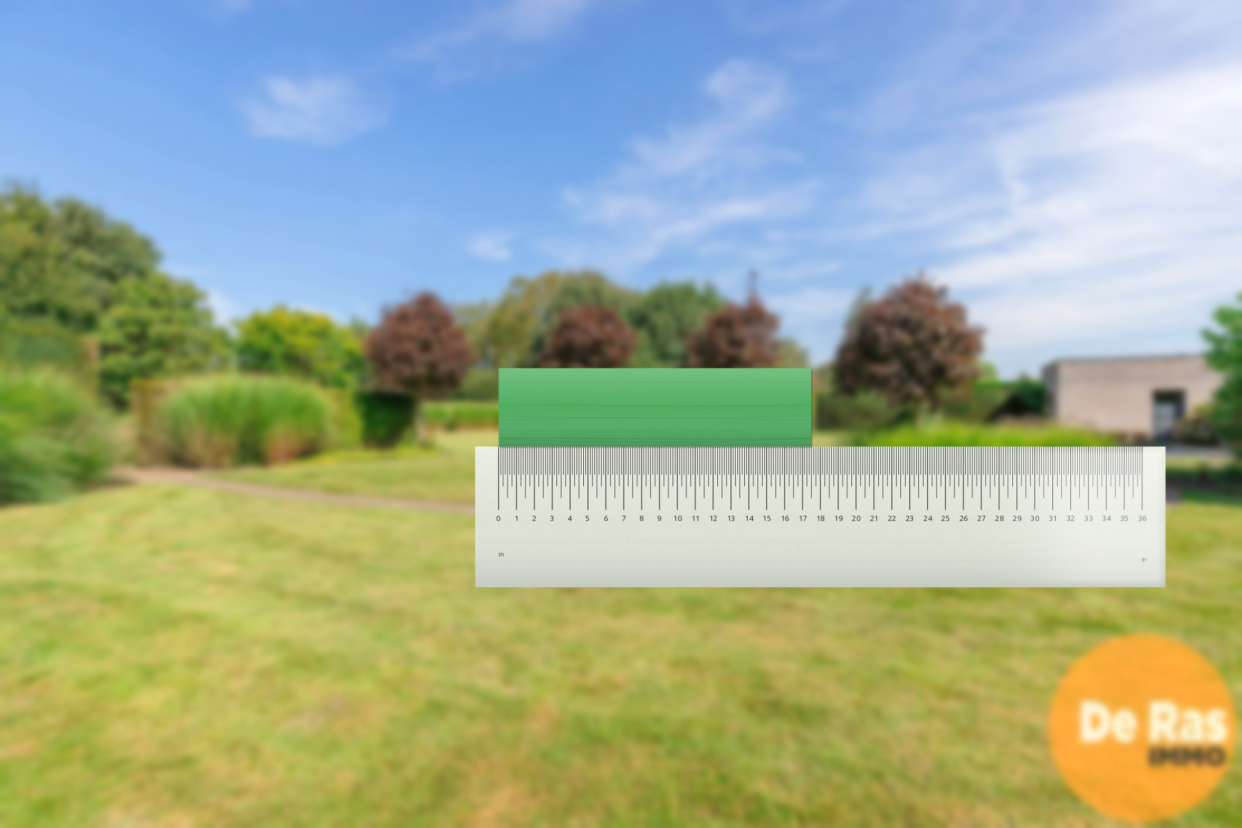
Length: in 17.5
